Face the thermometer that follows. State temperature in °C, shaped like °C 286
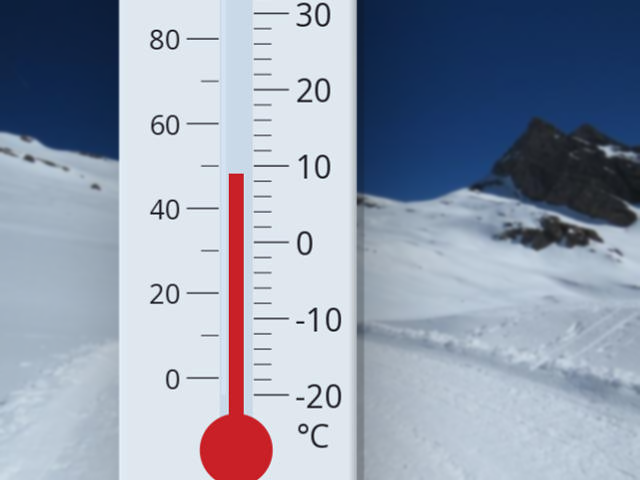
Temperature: °C 9
